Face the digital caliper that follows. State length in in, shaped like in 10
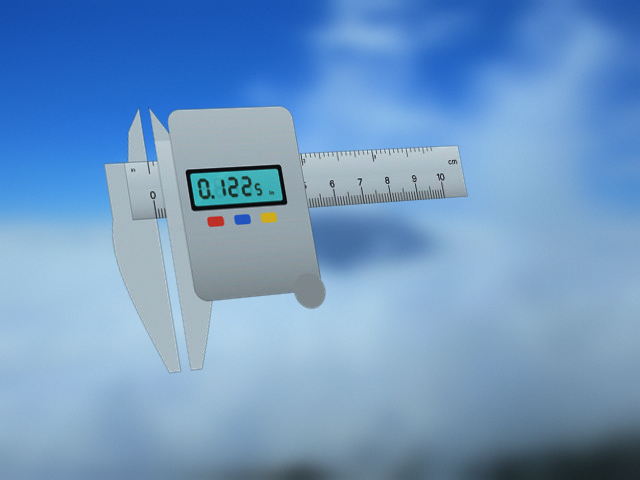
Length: in 0.1225
